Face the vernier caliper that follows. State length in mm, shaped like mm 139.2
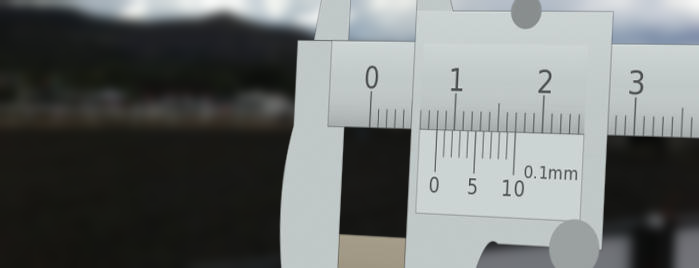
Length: mm 8.0
